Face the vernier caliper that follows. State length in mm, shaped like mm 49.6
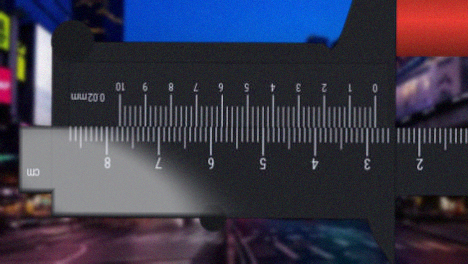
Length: mm 28.5
